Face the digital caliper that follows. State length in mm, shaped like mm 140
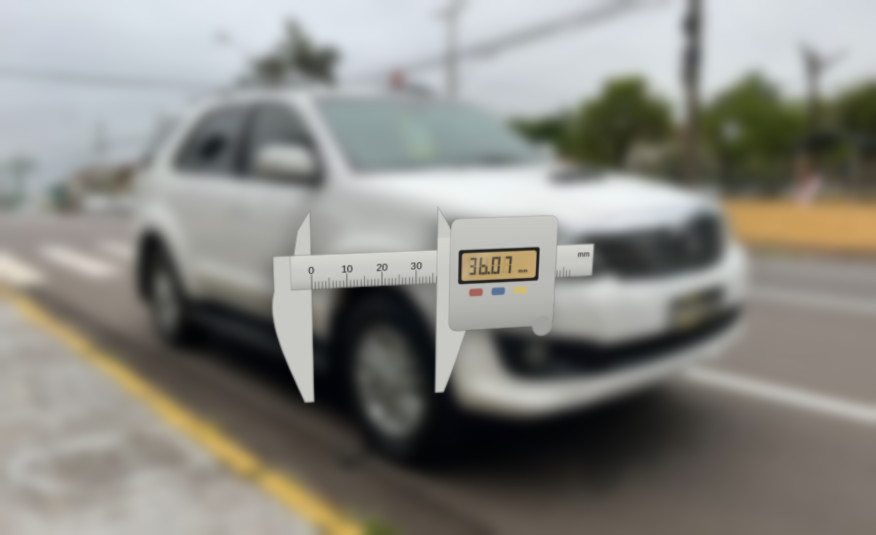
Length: mm 36.07
